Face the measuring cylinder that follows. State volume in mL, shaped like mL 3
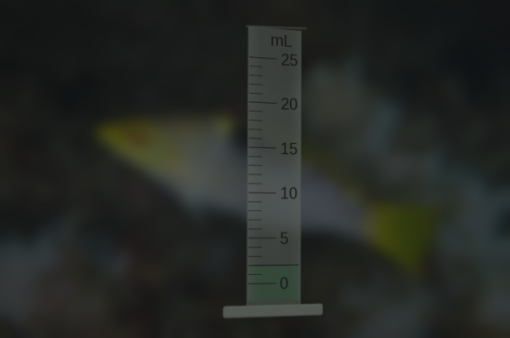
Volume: mL 2
